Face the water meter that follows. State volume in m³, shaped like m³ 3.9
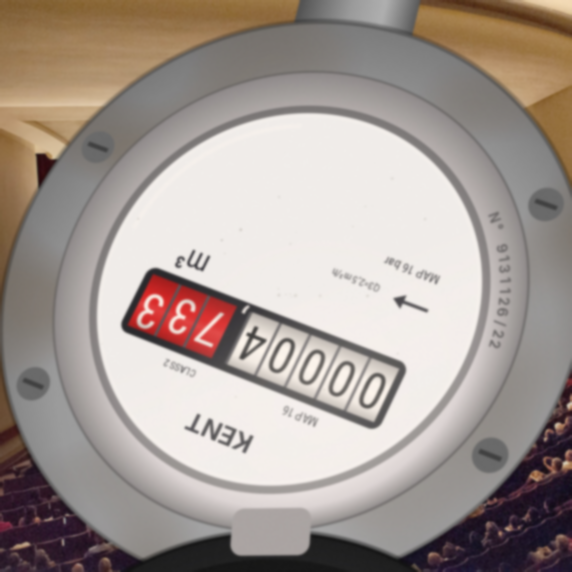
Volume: m³ 4.733
